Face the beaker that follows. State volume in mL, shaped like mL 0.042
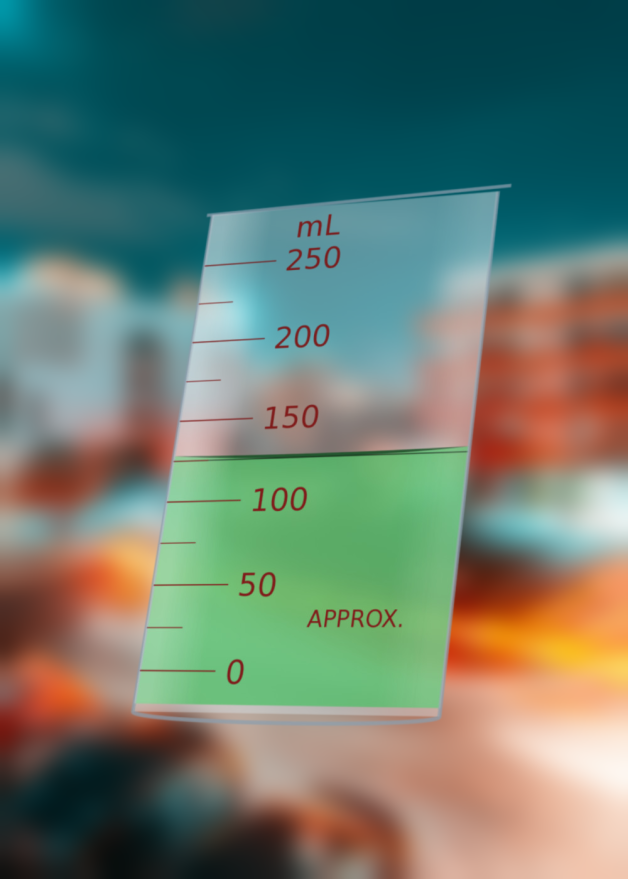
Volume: mL 125
